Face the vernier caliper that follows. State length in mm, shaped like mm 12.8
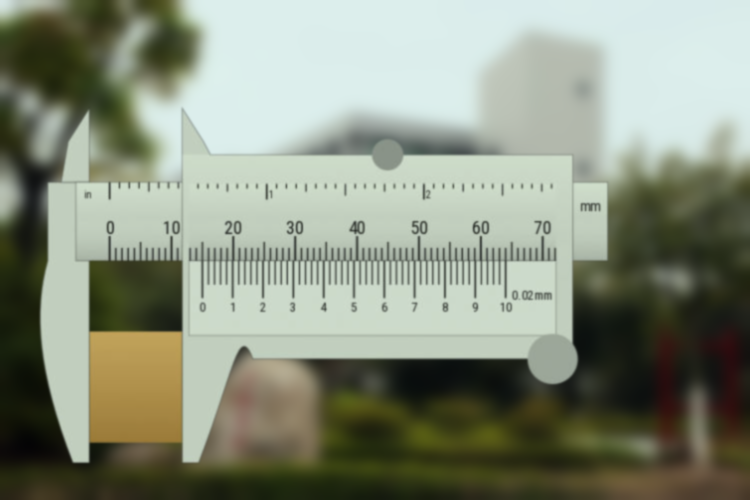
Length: mm 15.0
